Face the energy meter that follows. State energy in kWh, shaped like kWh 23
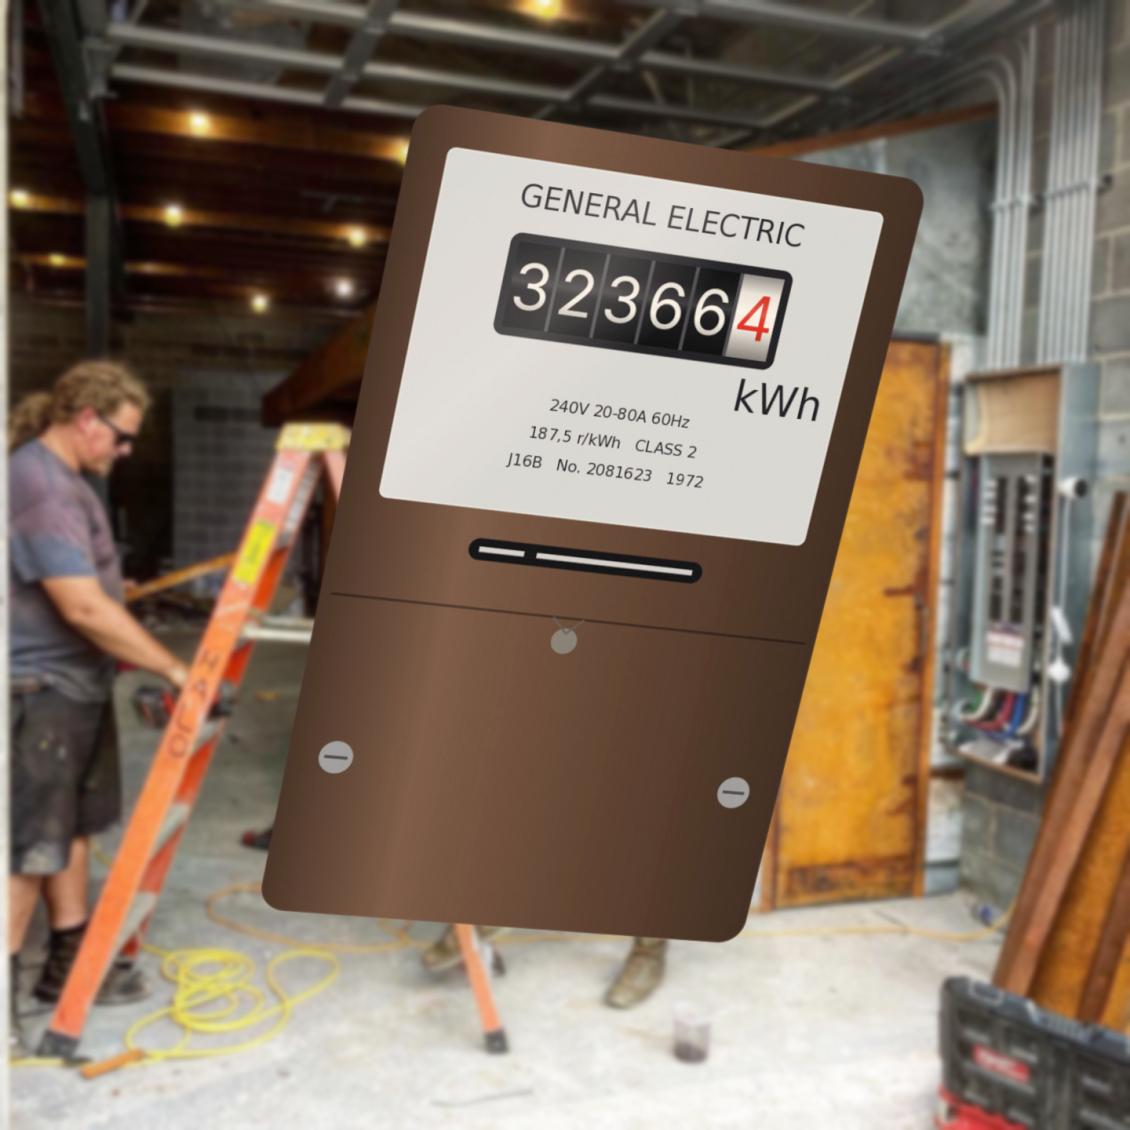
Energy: kWh 32366.4
